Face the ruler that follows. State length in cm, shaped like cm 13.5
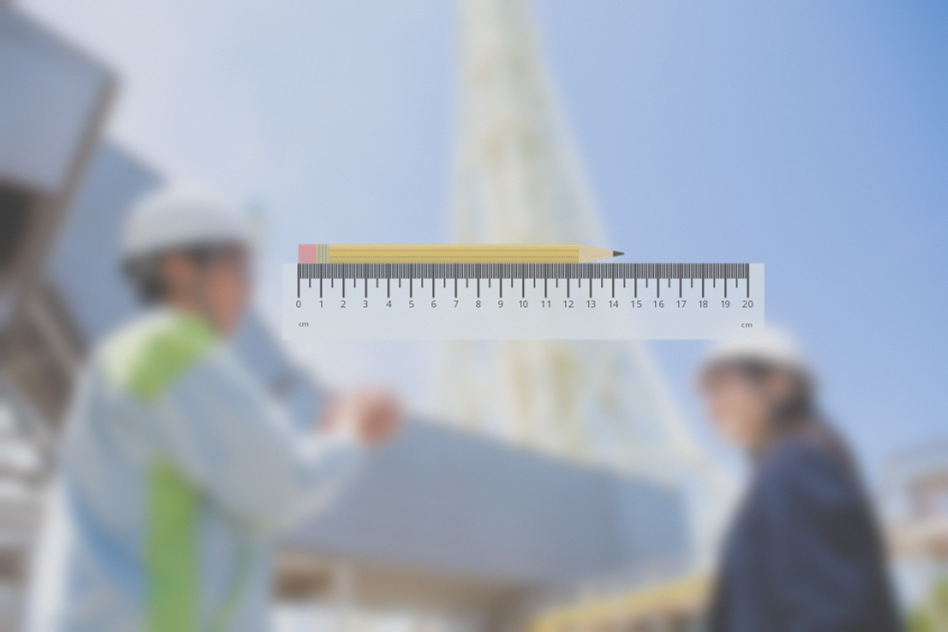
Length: cm 14.5
